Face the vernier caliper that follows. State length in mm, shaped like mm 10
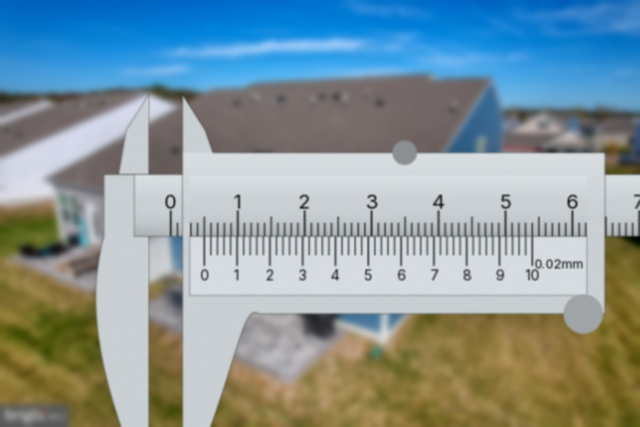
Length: mm 5.0
